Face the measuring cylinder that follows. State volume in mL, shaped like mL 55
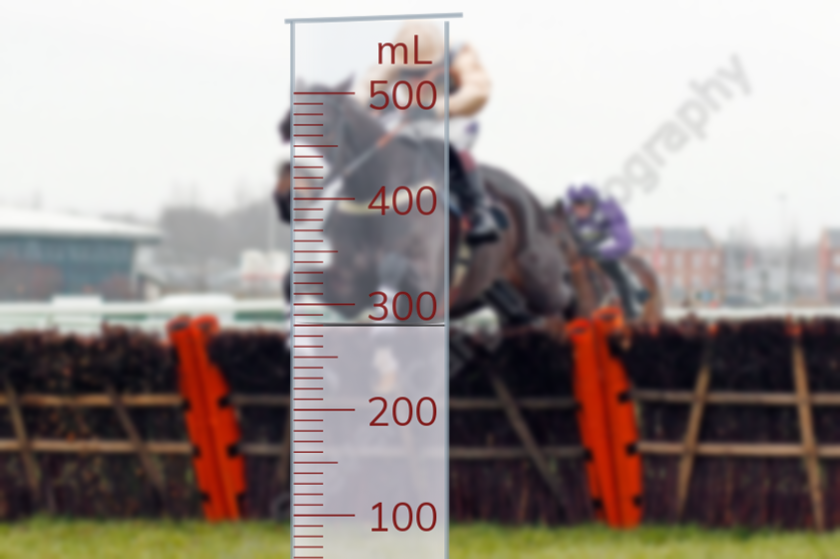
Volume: mL 280
